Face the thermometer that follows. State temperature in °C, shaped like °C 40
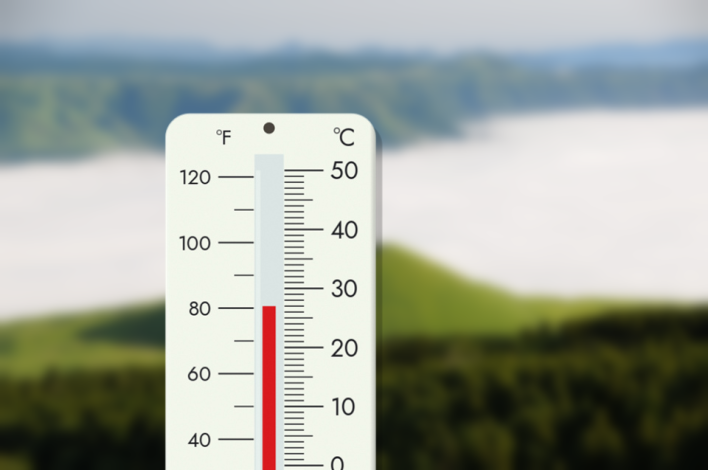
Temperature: °C 27
